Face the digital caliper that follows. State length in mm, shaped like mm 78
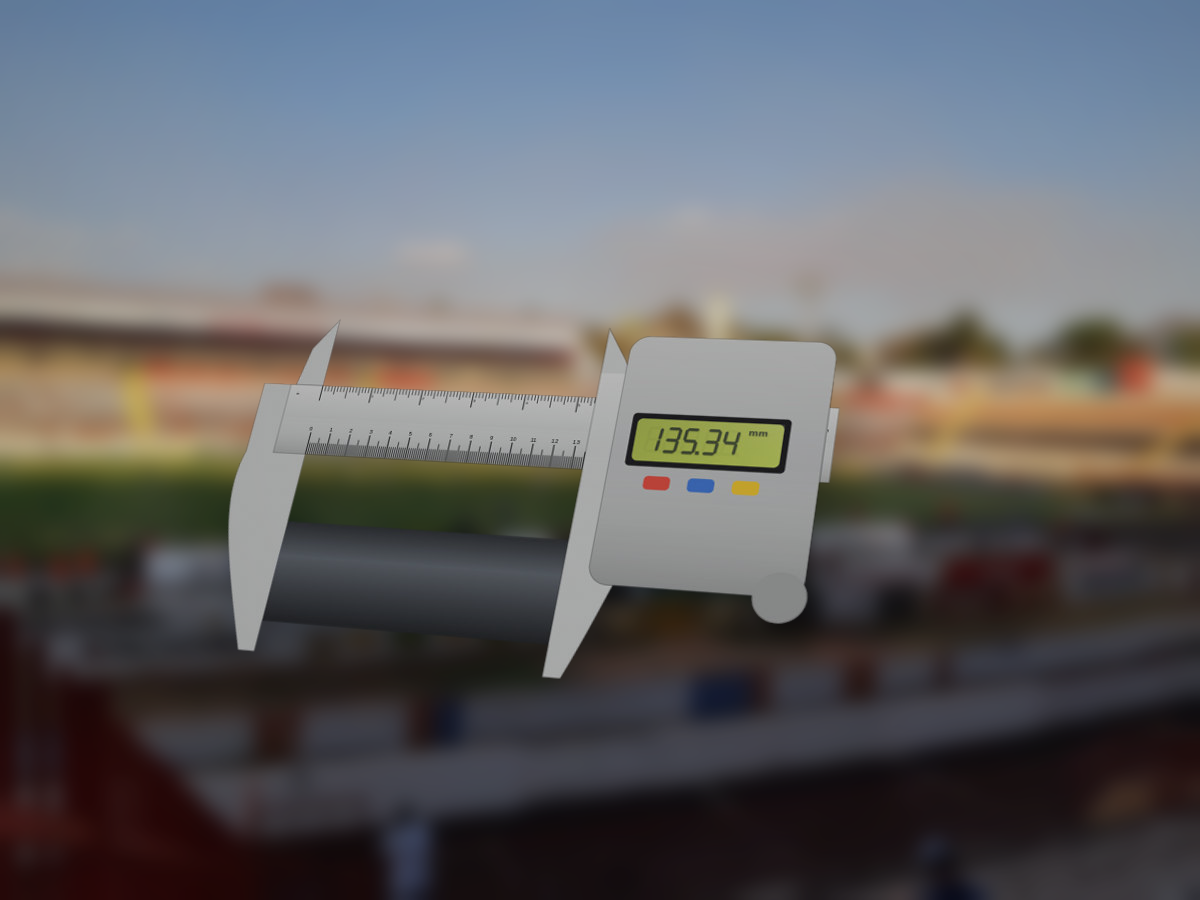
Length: mm 135.34
